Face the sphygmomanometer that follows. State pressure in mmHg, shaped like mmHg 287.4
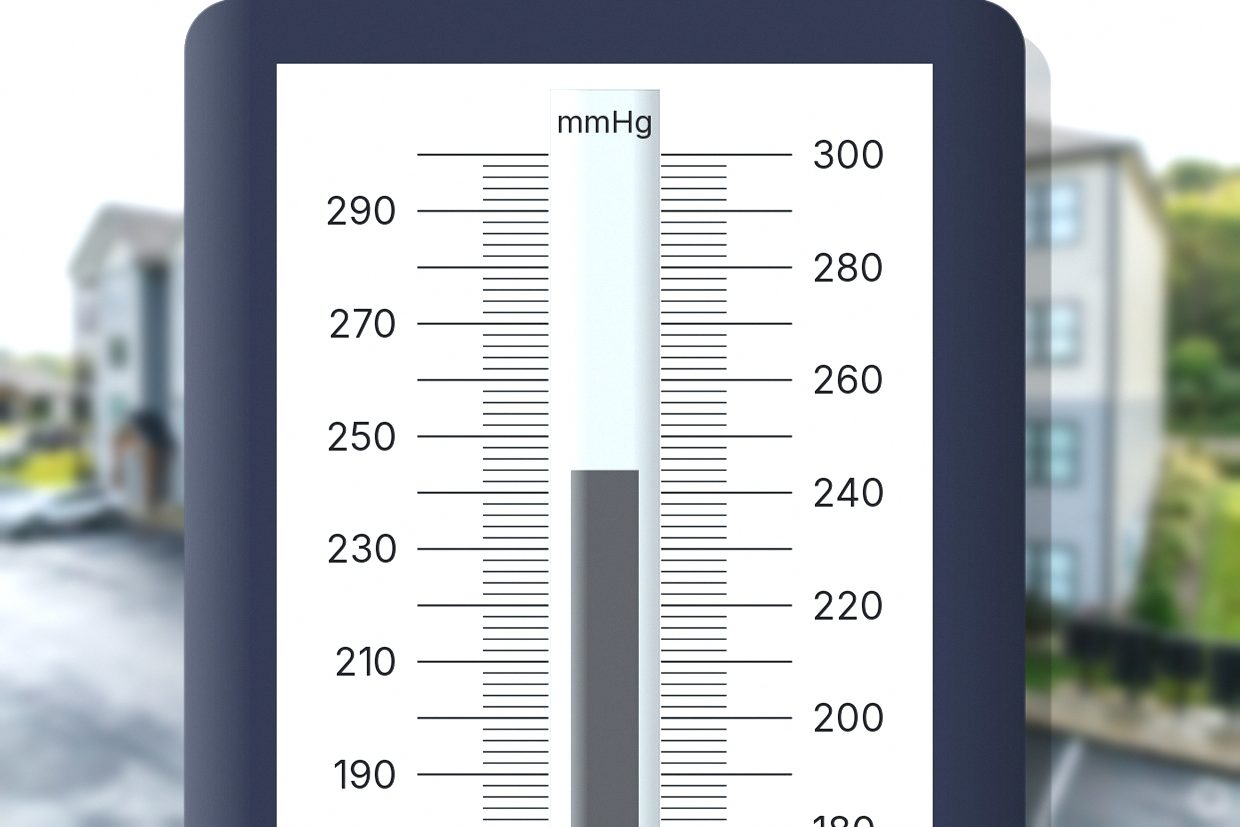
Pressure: mmHg 244
